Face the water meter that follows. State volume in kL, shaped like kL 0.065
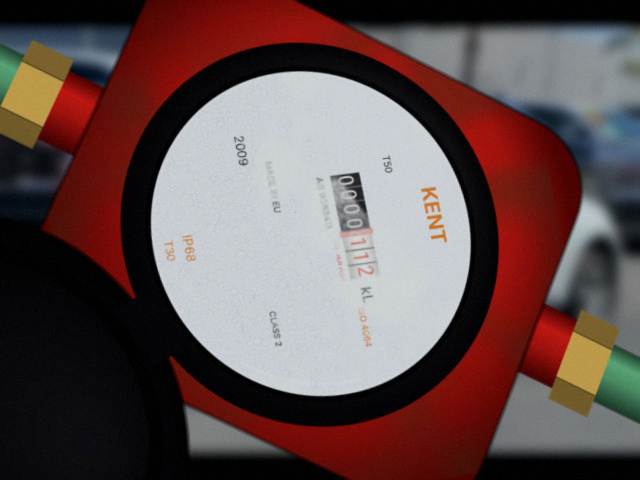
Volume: kL 0.112
